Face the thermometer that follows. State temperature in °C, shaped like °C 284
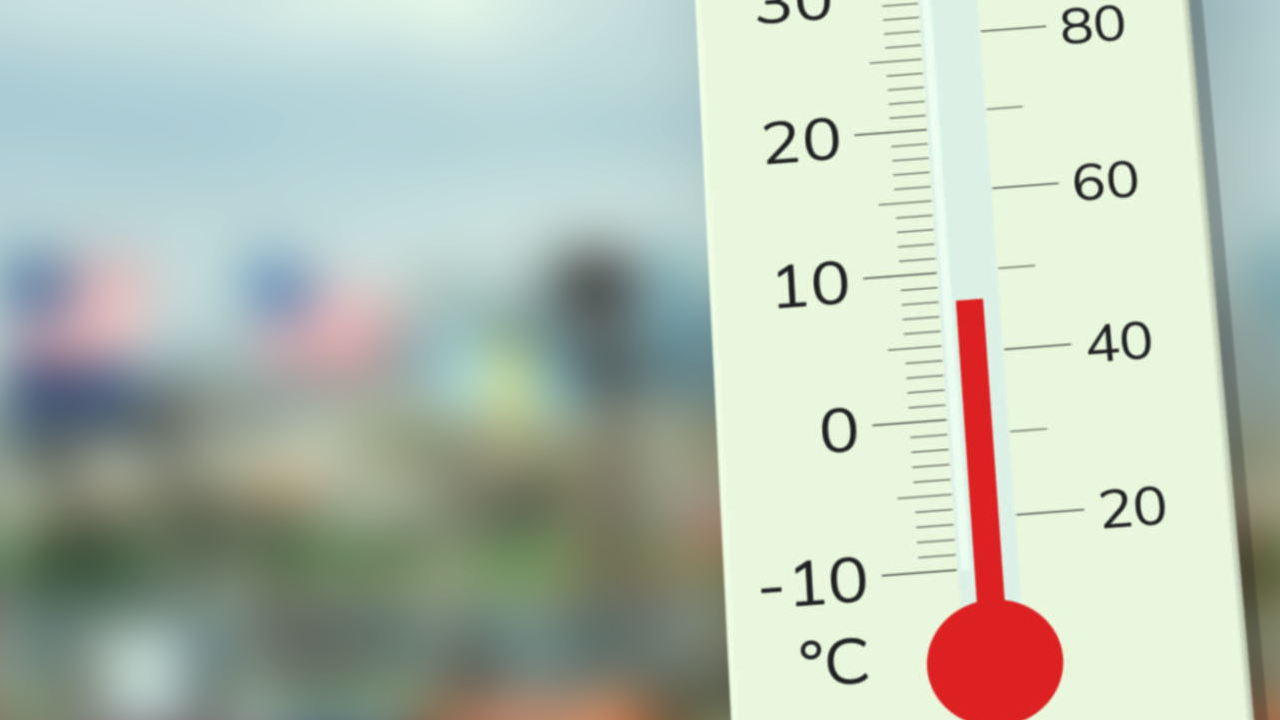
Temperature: °C 8
